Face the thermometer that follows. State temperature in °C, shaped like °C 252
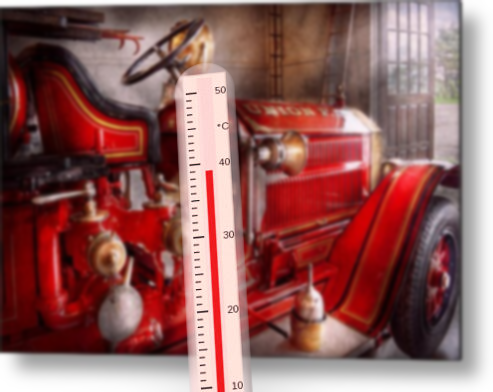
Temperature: °C 39
